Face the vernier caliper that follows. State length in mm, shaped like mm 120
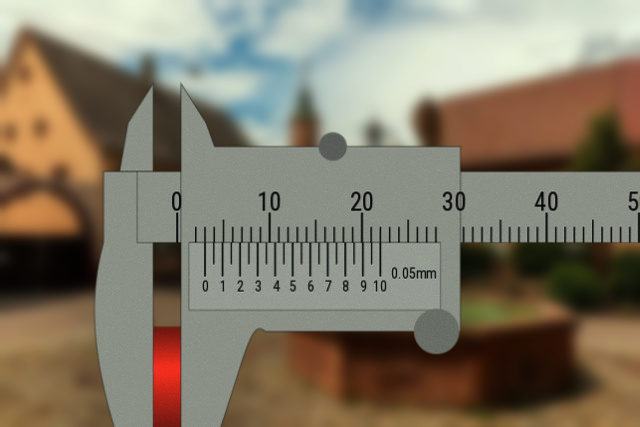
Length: mm 3.0
